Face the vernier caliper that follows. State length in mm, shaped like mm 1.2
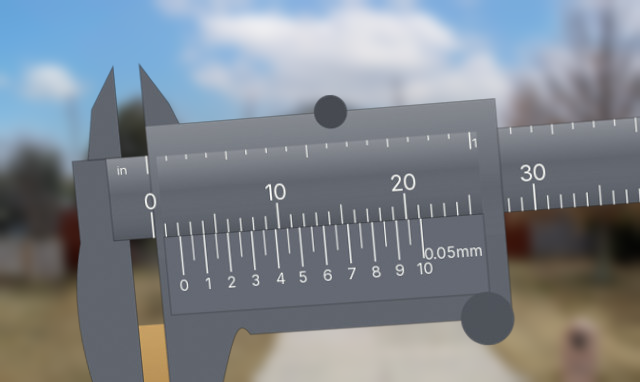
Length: mm 2.1
